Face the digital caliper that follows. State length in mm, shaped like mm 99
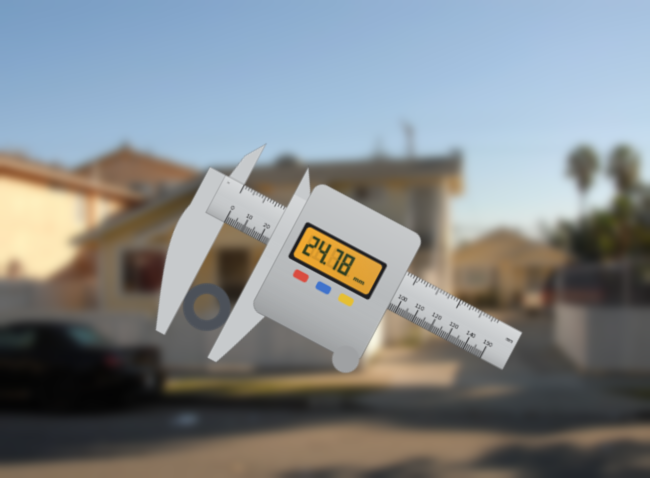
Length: mm 24.78
